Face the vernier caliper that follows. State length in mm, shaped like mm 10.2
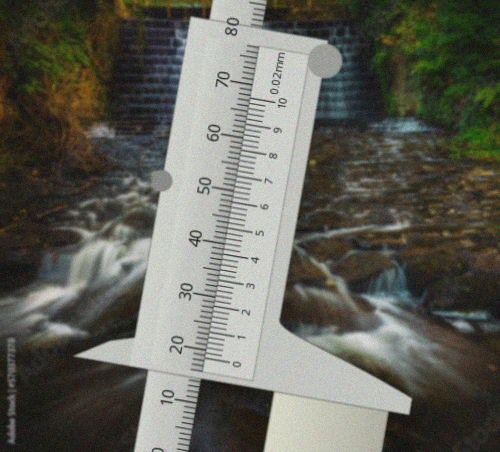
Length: mm 18.5
